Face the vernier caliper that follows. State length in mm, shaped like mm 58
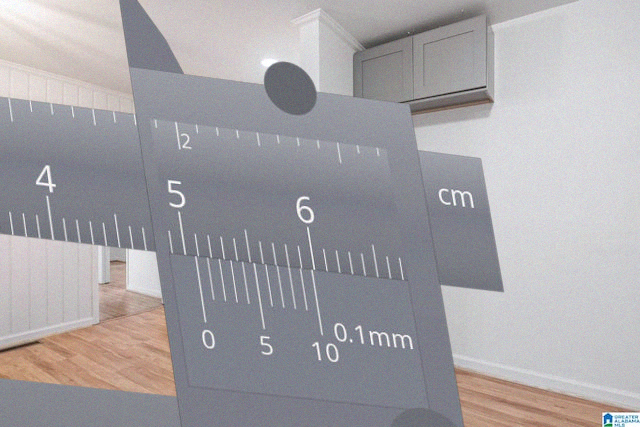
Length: mm 50.8
